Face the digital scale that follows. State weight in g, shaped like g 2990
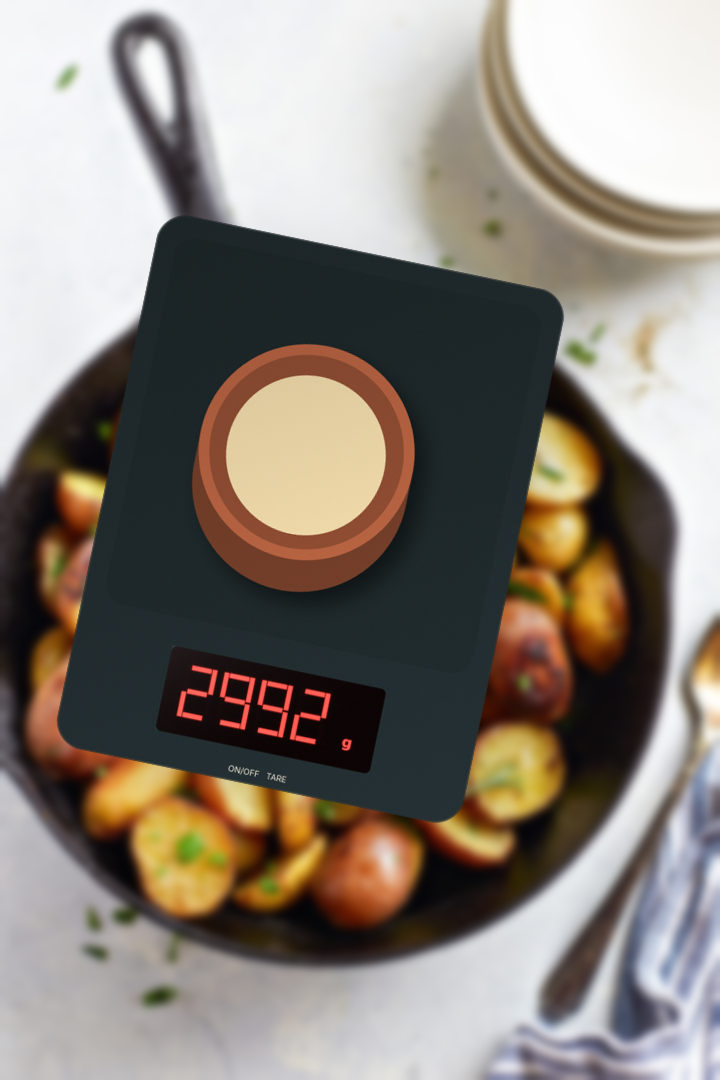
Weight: g 2992
